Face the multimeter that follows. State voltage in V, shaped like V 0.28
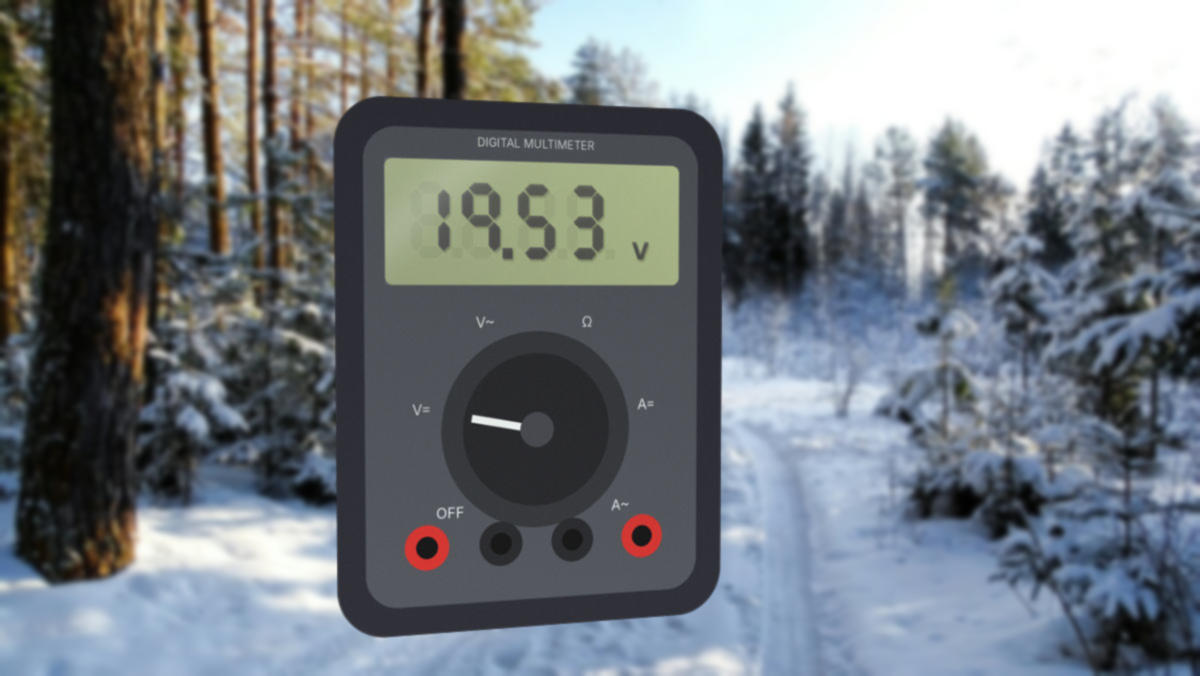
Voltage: V 19.53
